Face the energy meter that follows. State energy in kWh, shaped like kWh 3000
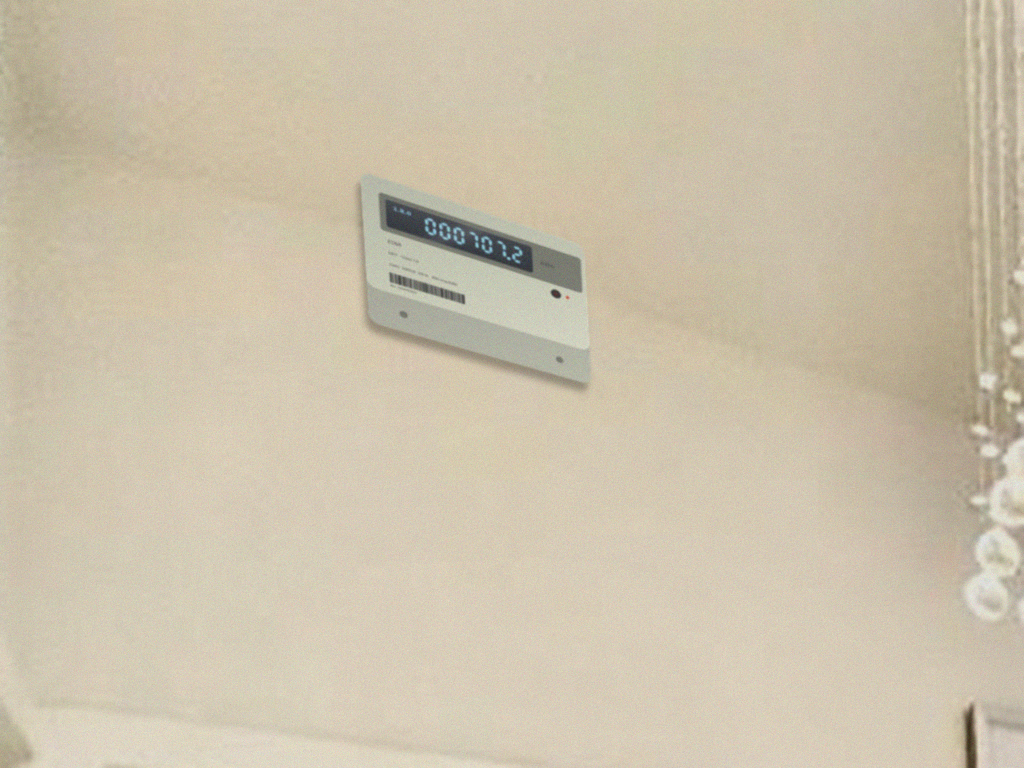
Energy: kWh 707.2
